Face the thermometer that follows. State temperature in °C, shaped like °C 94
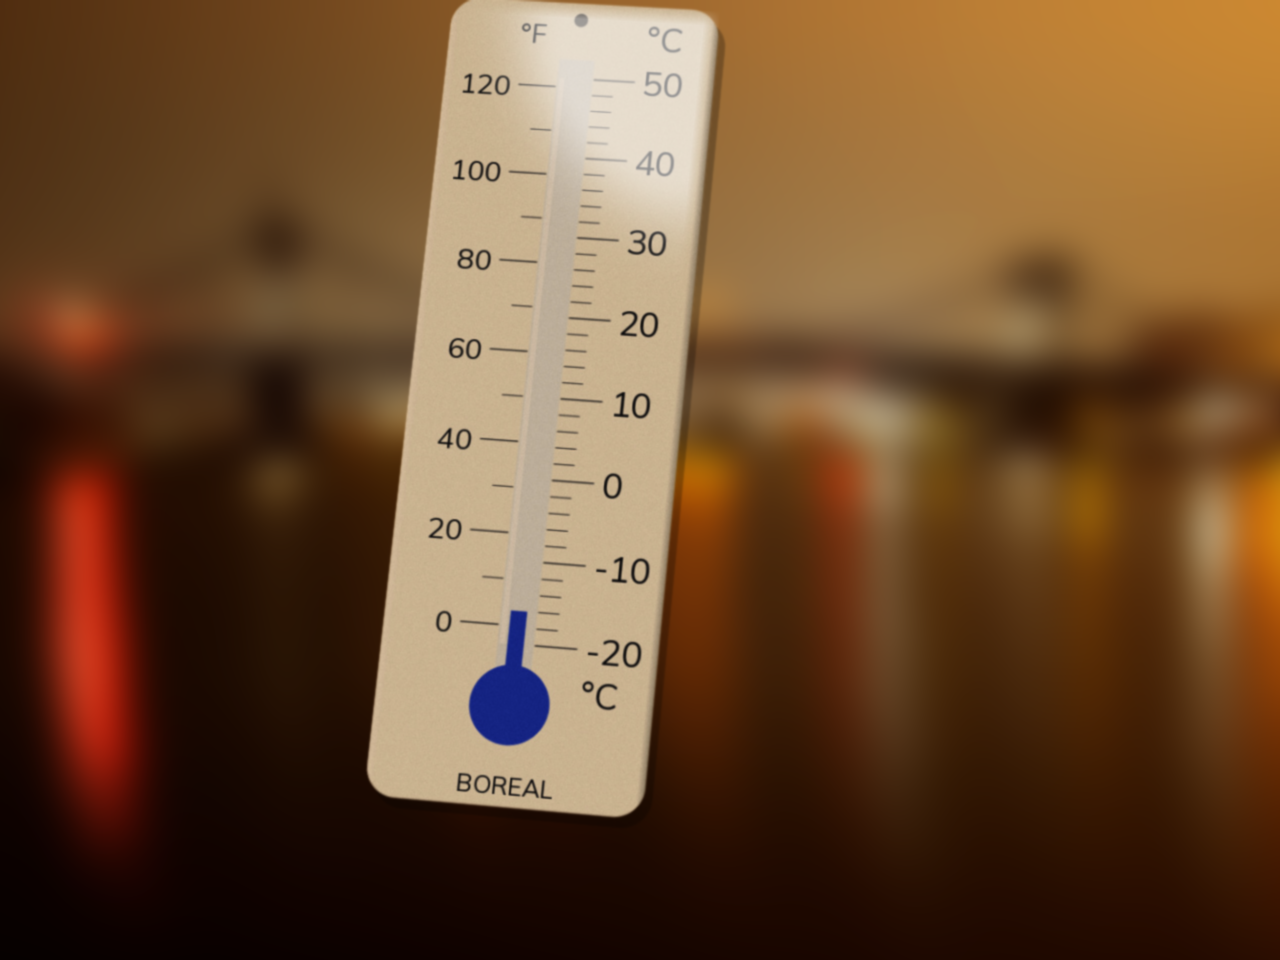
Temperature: °C -16
